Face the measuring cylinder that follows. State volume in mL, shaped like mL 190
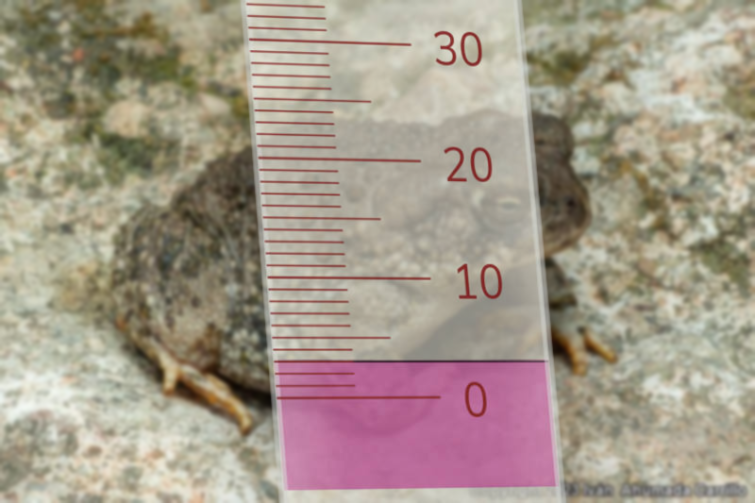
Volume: mL 3
